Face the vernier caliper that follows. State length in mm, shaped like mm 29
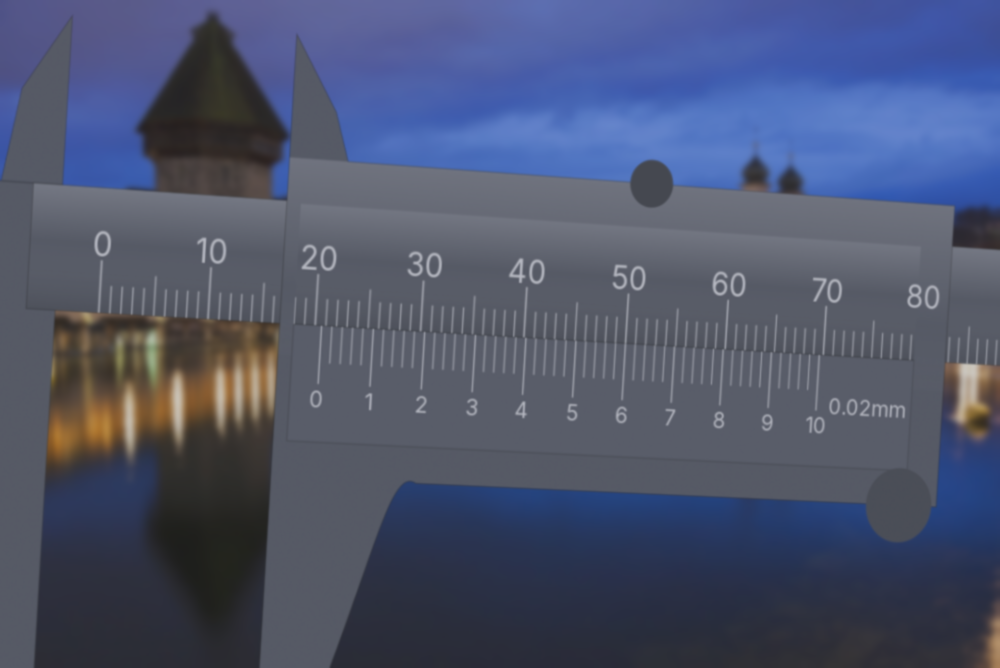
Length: mm 20.6
